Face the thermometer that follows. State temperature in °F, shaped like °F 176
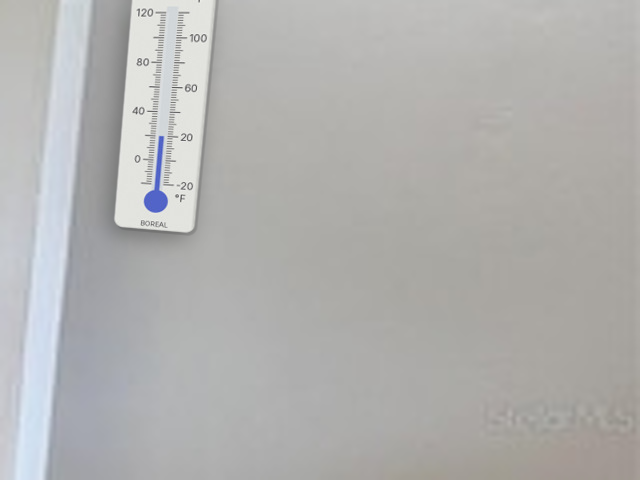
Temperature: °F 20
